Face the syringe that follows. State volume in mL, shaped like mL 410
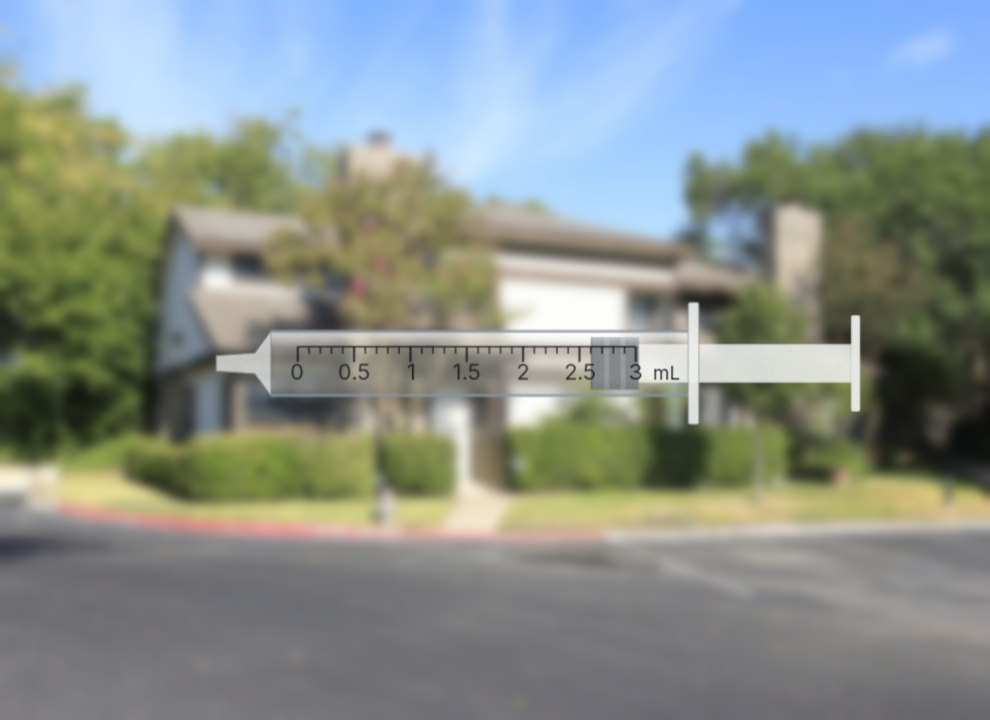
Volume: mL 2.6
